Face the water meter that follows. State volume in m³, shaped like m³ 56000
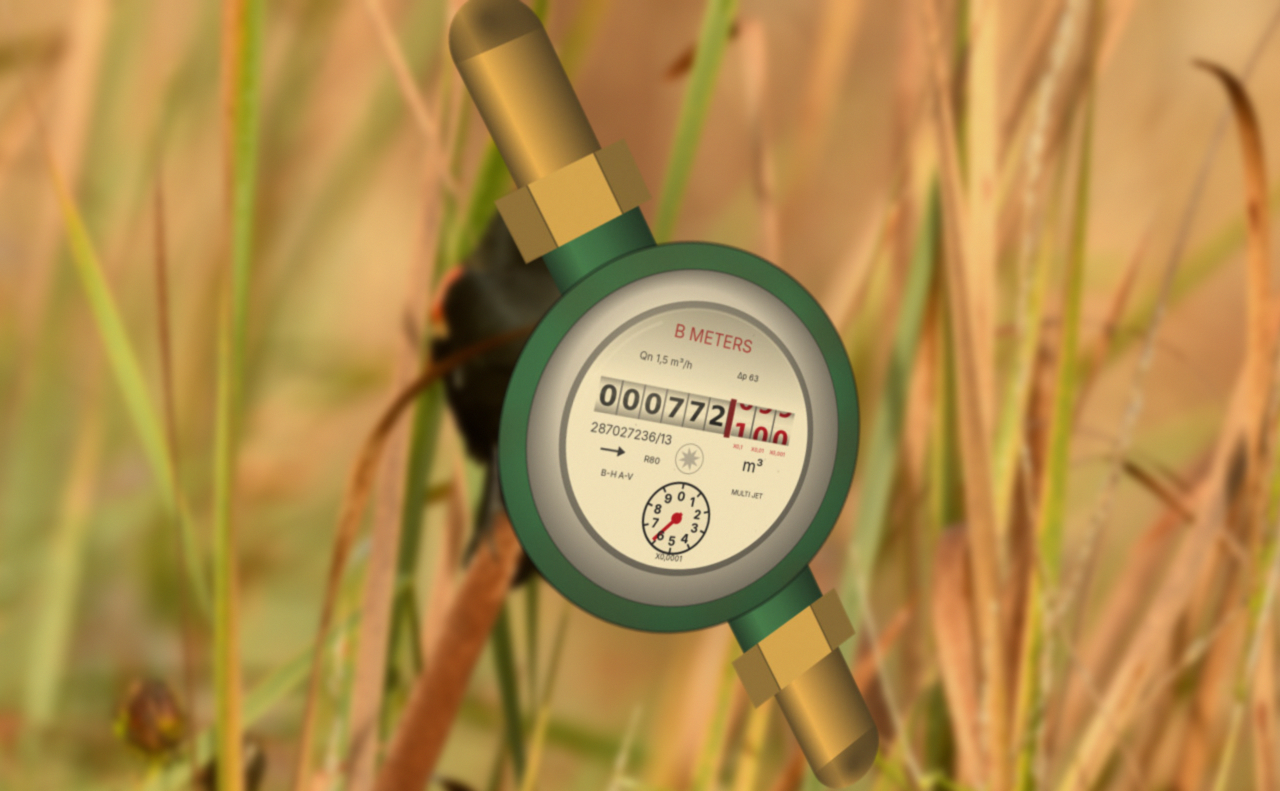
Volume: m³ 772.0996
